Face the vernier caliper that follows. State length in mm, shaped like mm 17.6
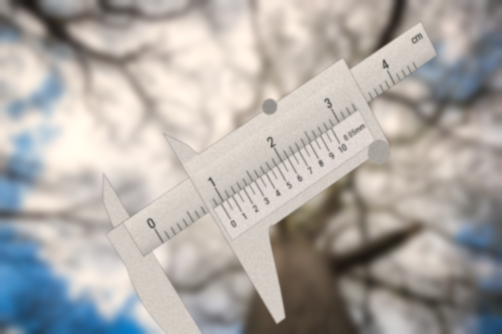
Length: mm 9.6
